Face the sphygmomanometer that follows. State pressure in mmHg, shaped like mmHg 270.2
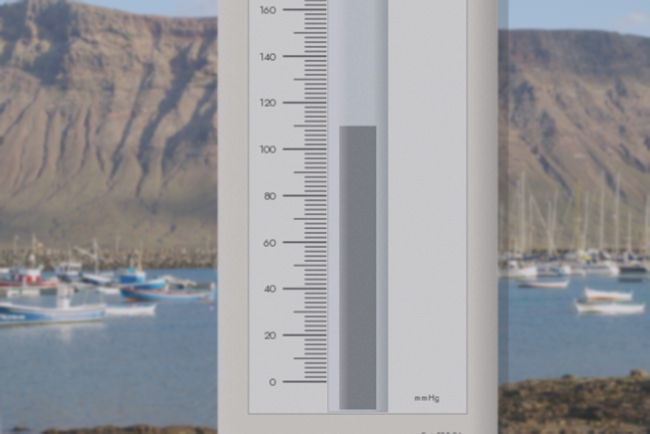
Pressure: mmHg 110
